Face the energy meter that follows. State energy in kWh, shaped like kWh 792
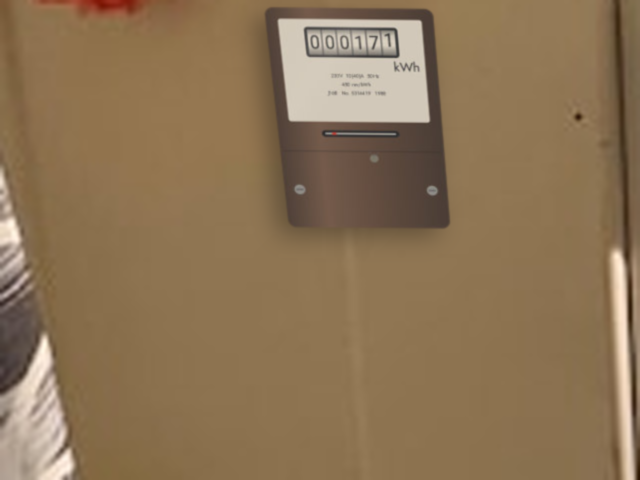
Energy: kWh 171
